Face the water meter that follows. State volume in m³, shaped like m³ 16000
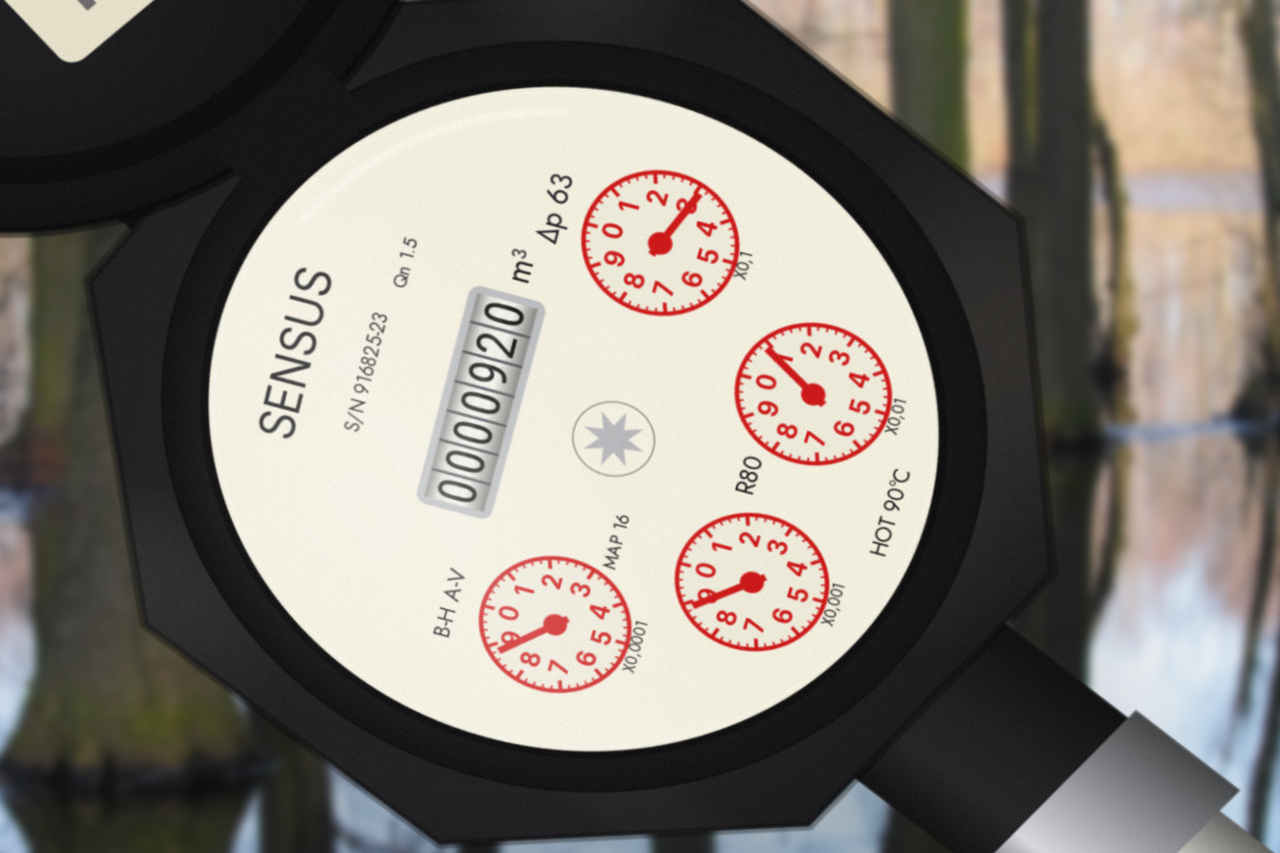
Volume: m³ 920.3088
